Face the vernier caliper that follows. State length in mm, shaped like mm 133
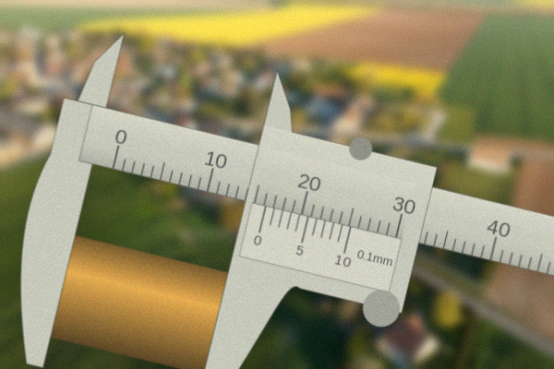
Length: mm 16.2
